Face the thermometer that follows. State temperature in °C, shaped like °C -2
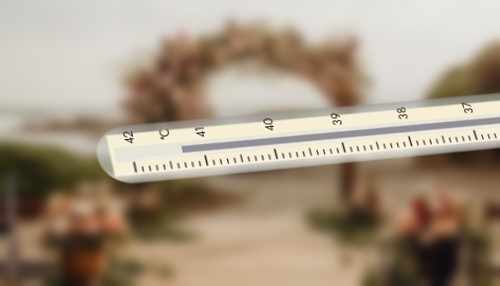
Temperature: °C 41.3
